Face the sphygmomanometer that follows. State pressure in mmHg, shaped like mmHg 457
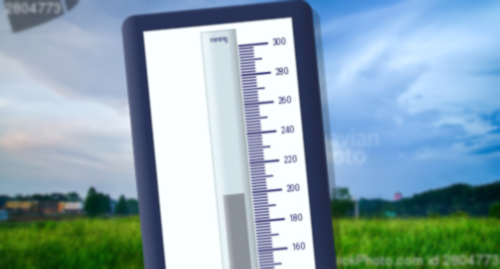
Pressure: mmHg 200
